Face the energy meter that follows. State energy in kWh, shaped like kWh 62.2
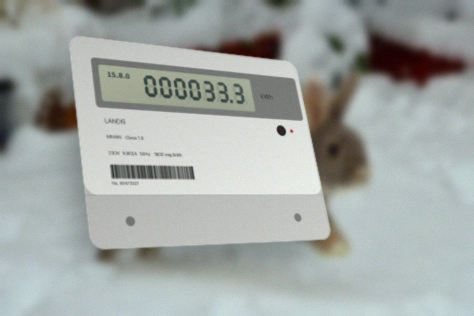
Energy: kWh 33.3
